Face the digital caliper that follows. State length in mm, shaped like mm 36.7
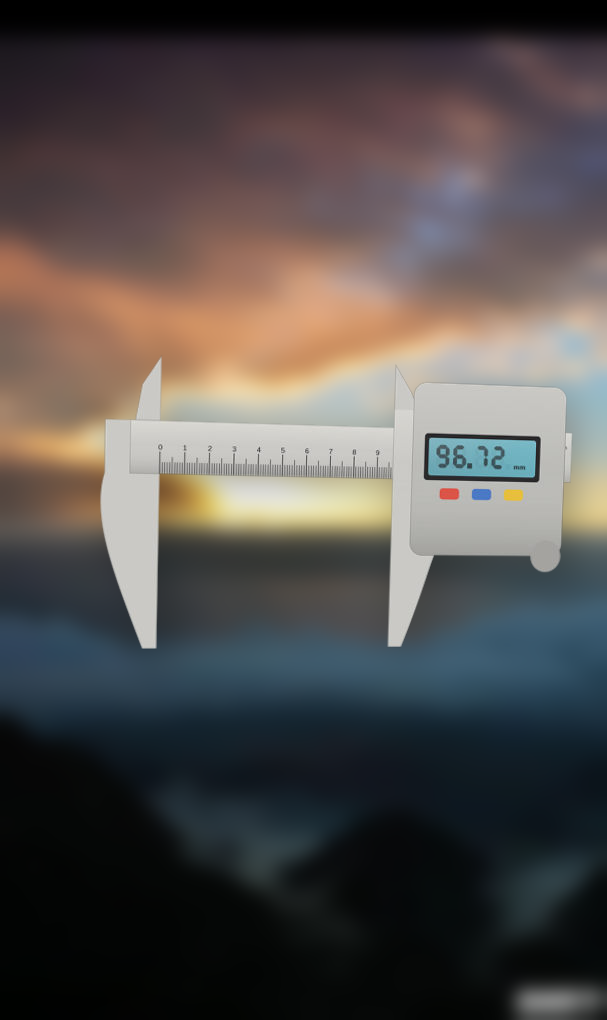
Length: mm 96.72
